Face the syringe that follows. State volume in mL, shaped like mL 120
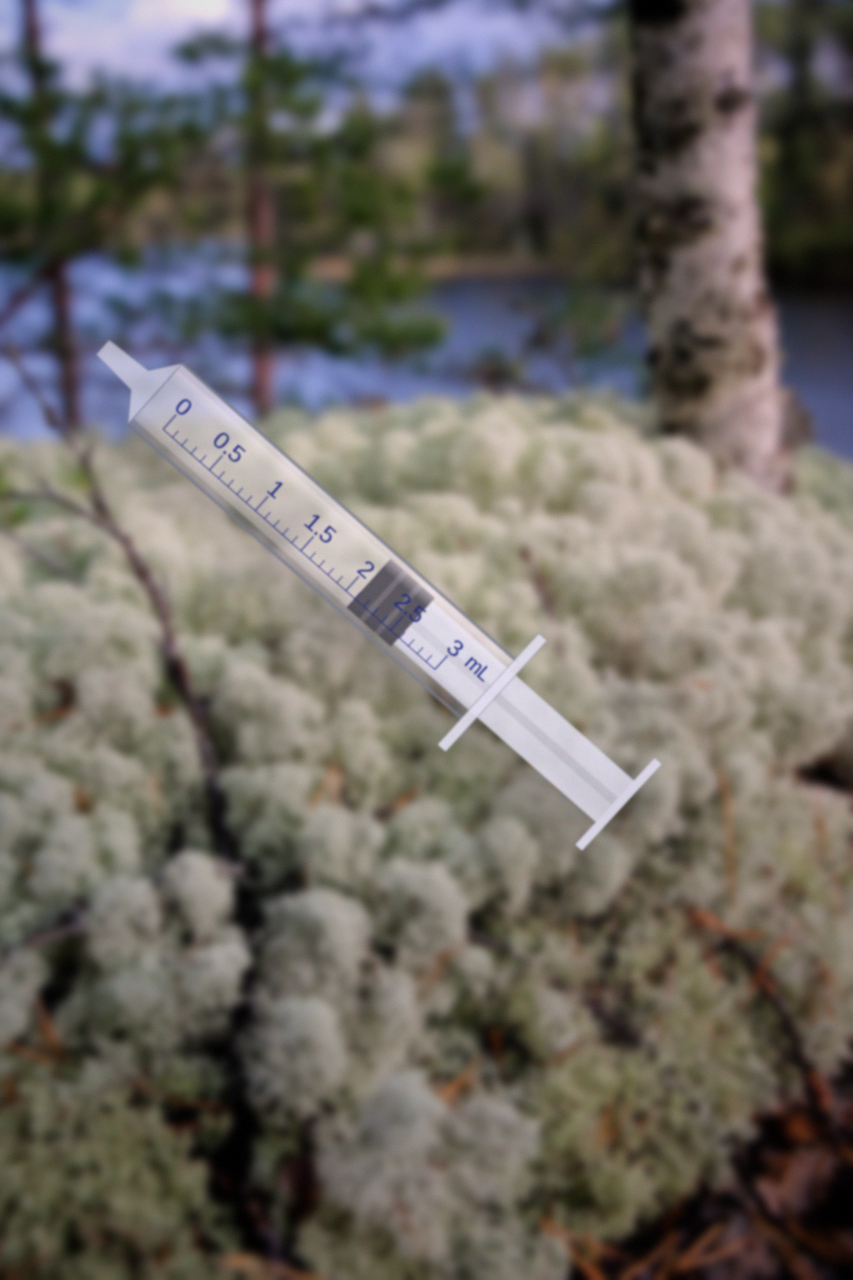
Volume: mL 2.1
